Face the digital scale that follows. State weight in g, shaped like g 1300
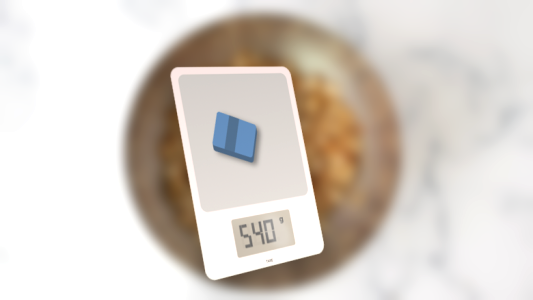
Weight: g 540
